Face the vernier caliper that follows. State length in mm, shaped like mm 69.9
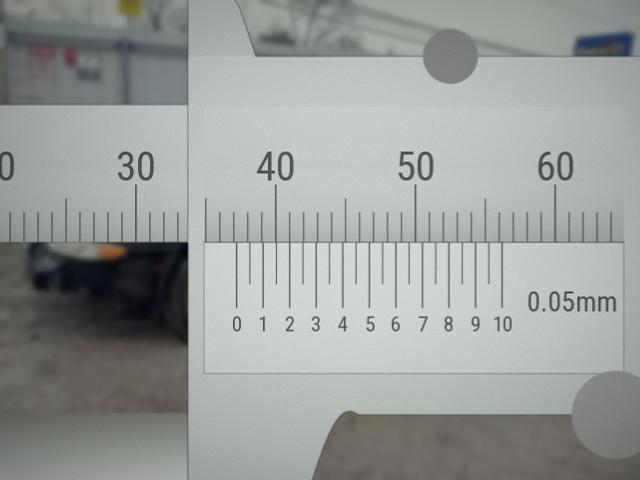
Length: mm 37.2
